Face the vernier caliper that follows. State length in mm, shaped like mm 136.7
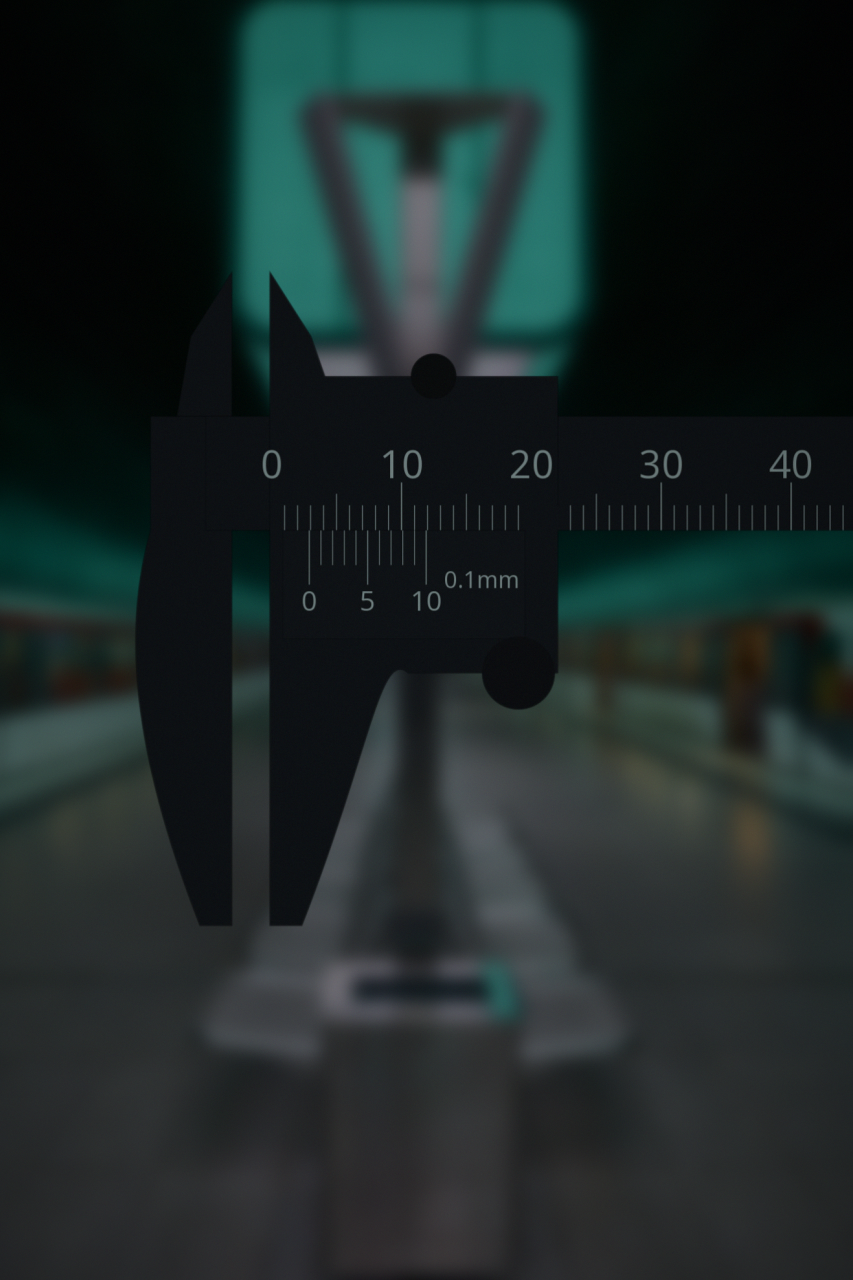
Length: mm 2.9
